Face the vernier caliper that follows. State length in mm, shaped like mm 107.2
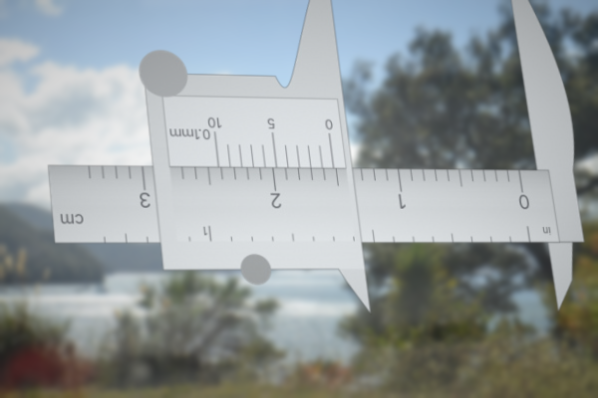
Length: mm 15.2
